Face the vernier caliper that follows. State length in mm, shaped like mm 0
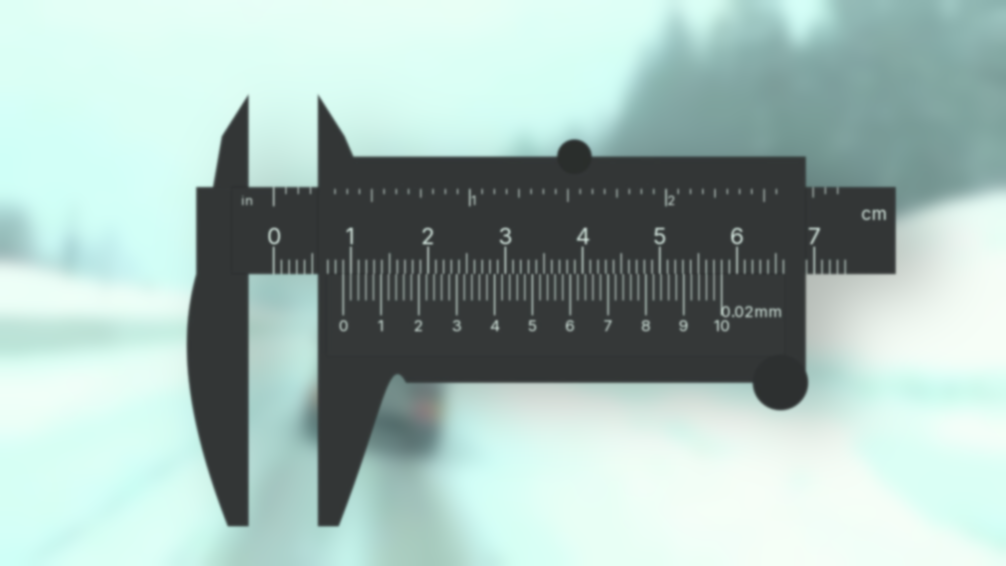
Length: mm 9.0
